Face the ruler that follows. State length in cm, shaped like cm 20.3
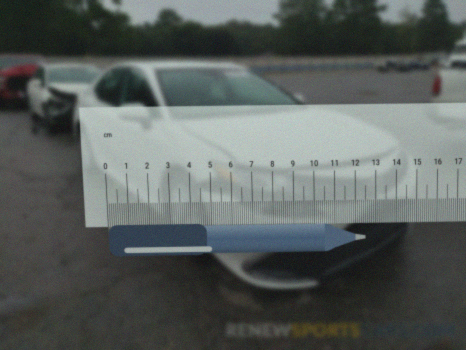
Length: cm 12.5
